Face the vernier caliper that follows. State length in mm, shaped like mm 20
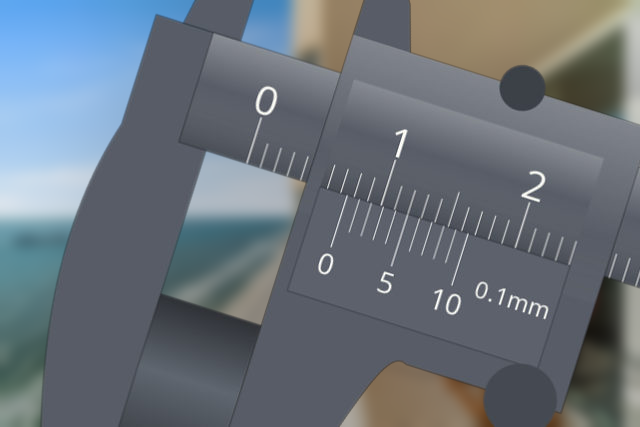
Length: mm 7.5
